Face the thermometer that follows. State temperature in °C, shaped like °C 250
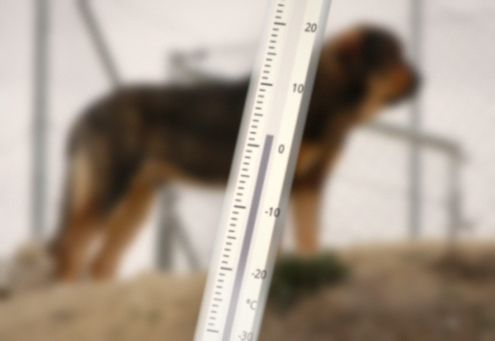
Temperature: °C 2
